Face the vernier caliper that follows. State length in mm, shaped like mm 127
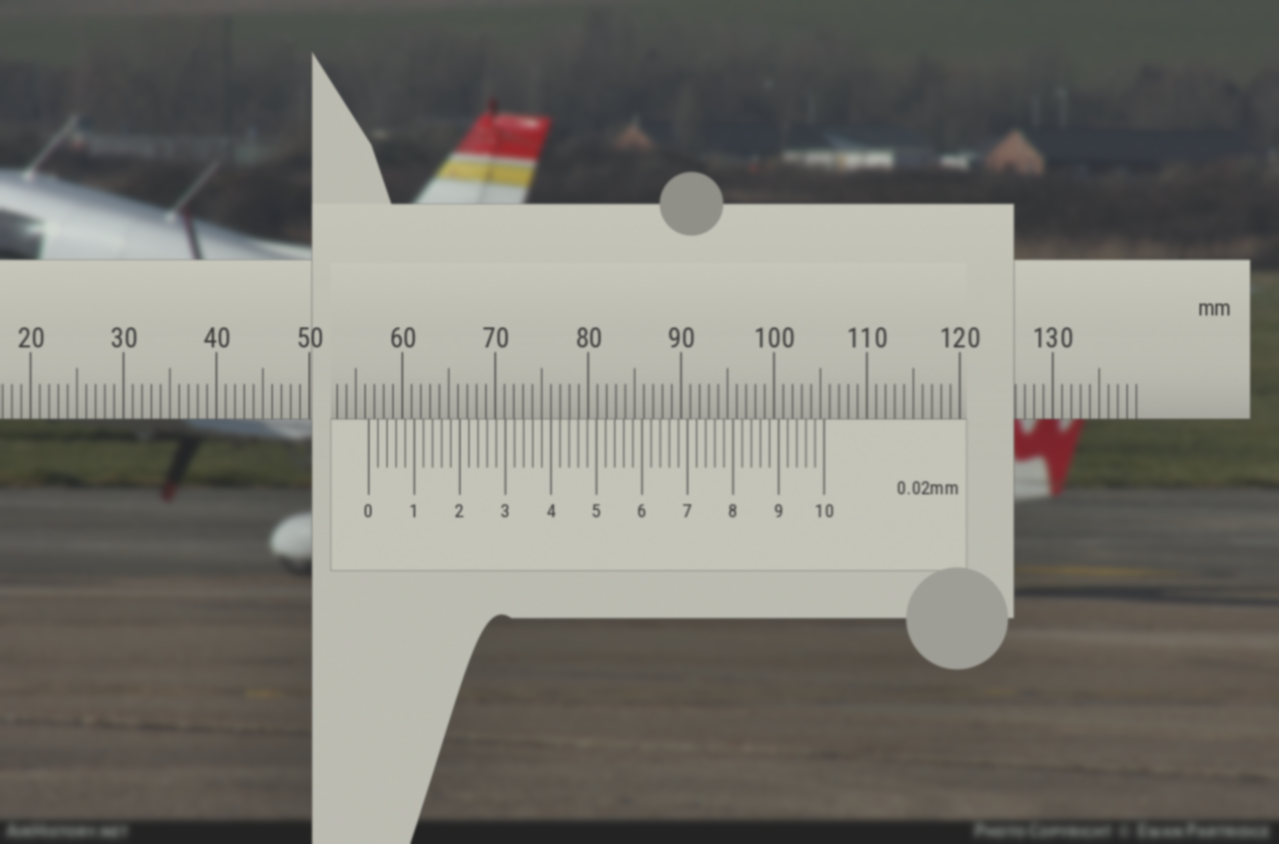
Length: mm 56.4
